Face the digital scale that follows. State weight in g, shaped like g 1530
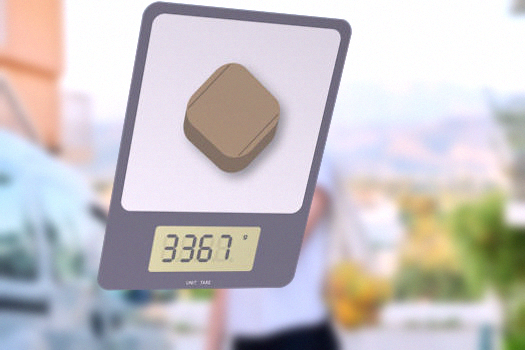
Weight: g 3367
